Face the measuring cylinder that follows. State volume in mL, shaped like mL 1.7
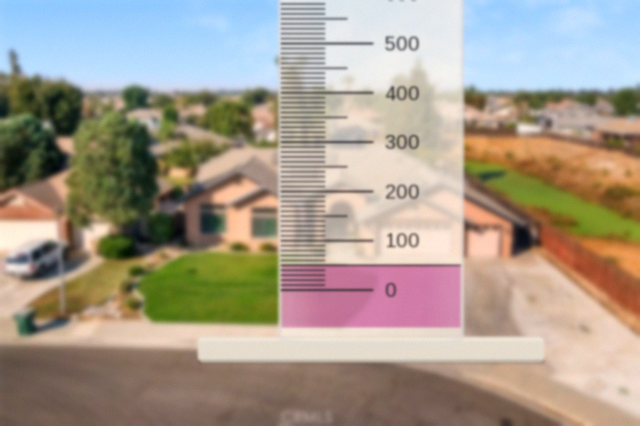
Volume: mL 50
